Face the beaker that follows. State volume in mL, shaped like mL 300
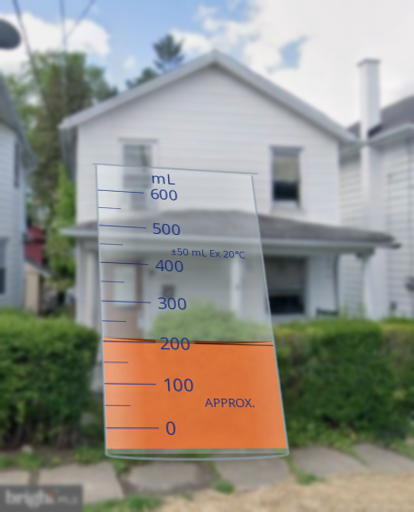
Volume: mL 200
